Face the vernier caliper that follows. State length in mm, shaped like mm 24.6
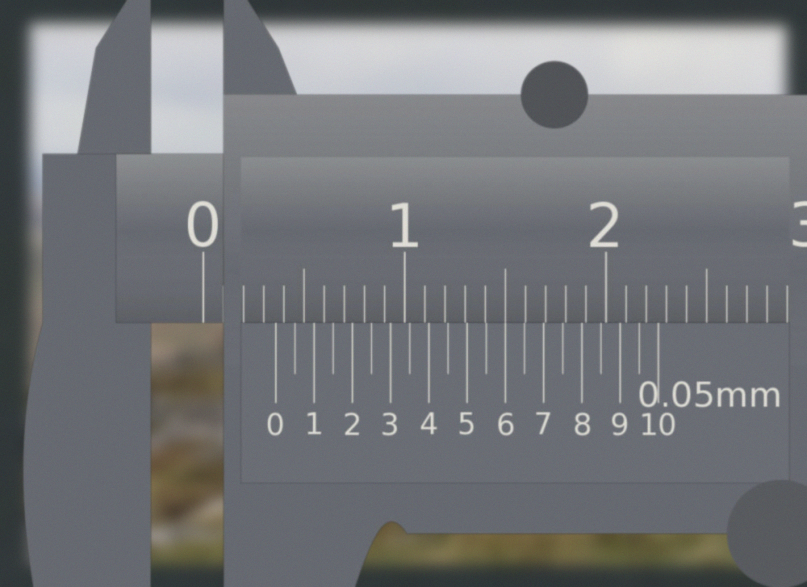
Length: mm 3.6
